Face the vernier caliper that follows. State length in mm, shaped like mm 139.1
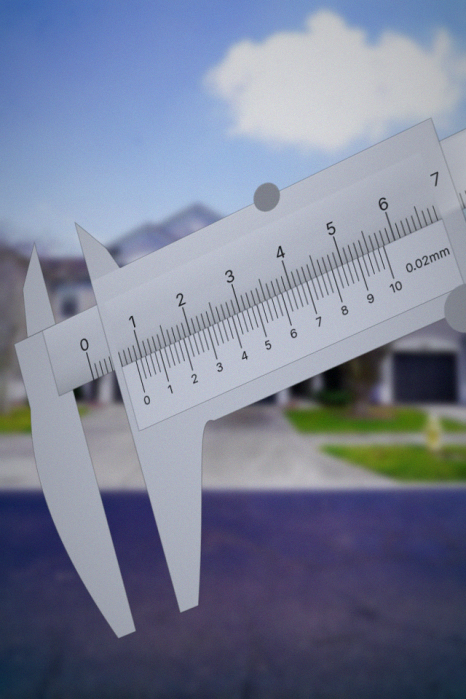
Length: mm 8.8
